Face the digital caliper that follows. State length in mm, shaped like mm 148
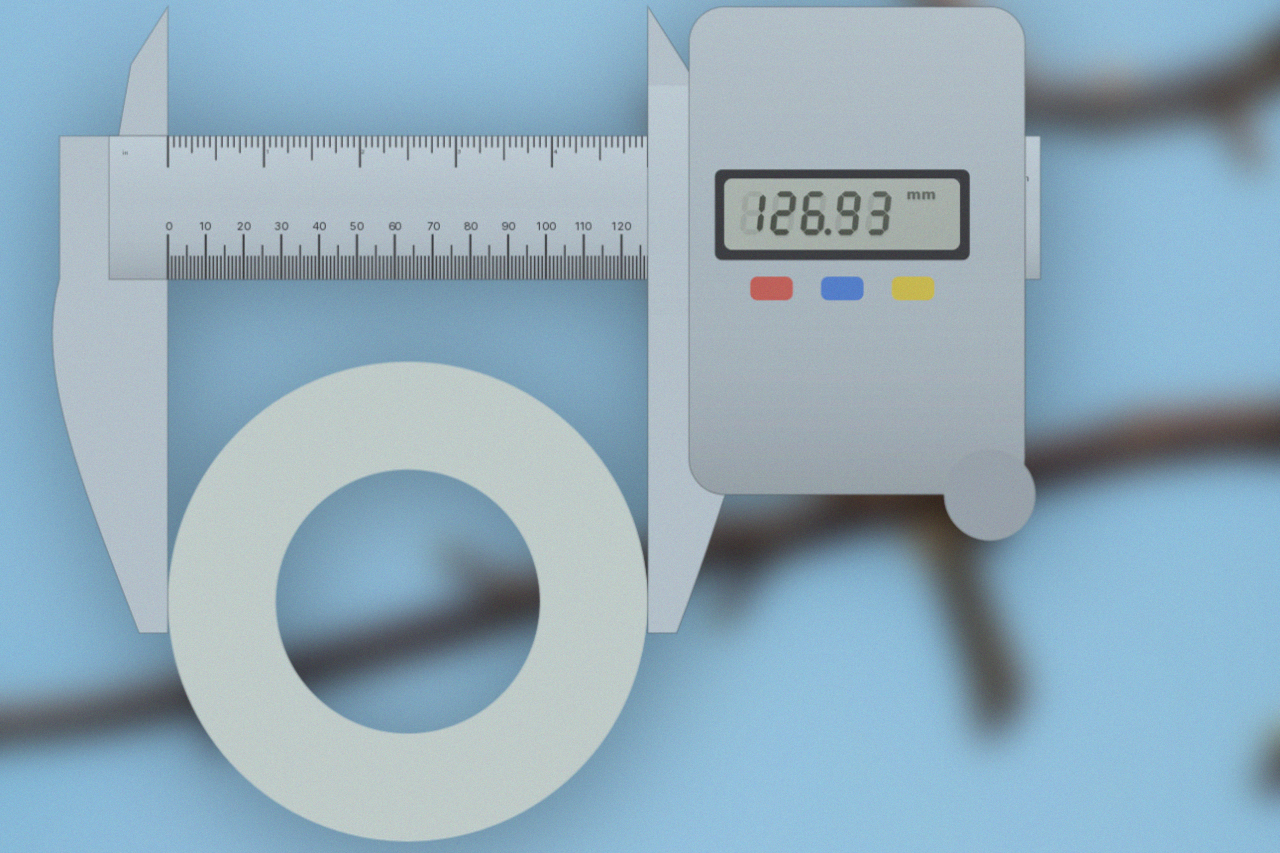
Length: mm 126.93
